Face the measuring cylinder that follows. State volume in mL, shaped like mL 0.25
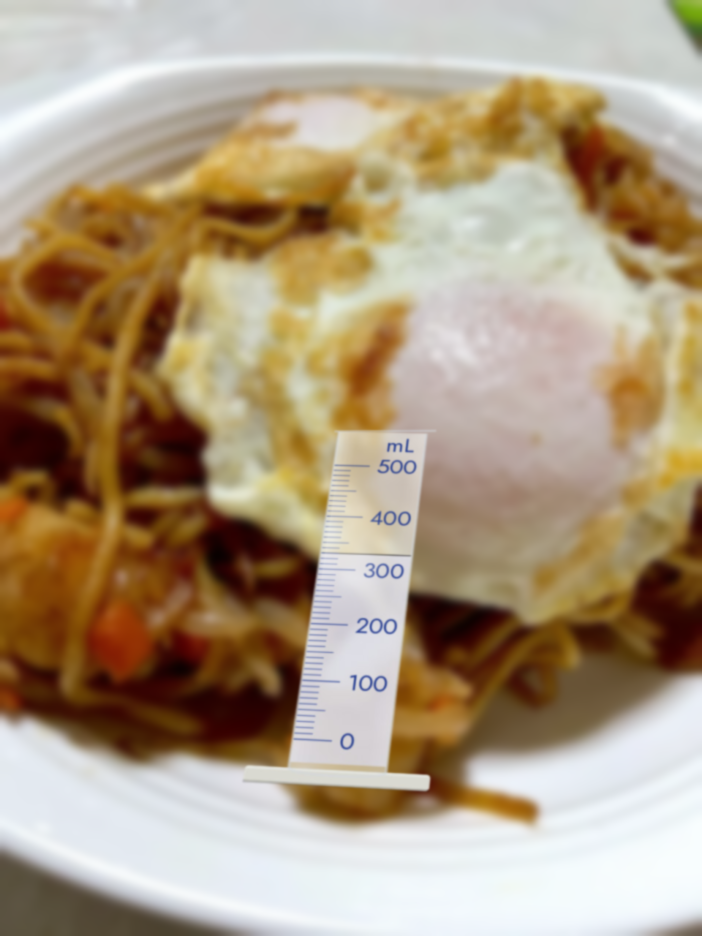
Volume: mL 330
